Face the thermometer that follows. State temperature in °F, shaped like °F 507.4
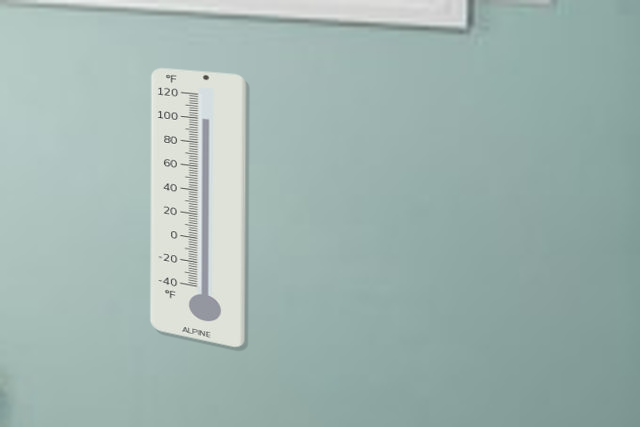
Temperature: °F 100
